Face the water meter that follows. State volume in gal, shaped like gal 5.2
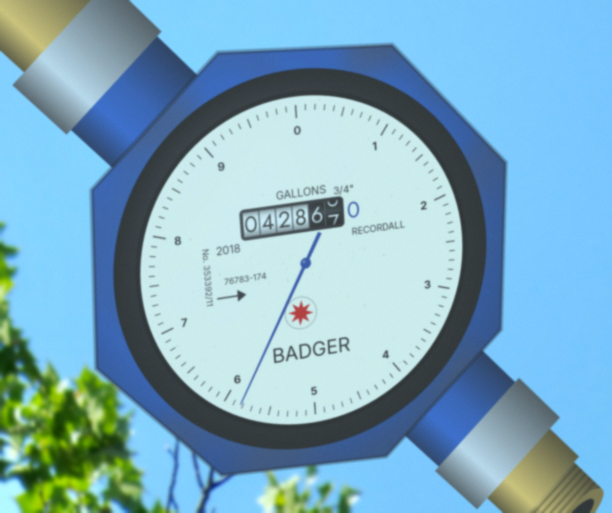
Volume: gal 428665.8
